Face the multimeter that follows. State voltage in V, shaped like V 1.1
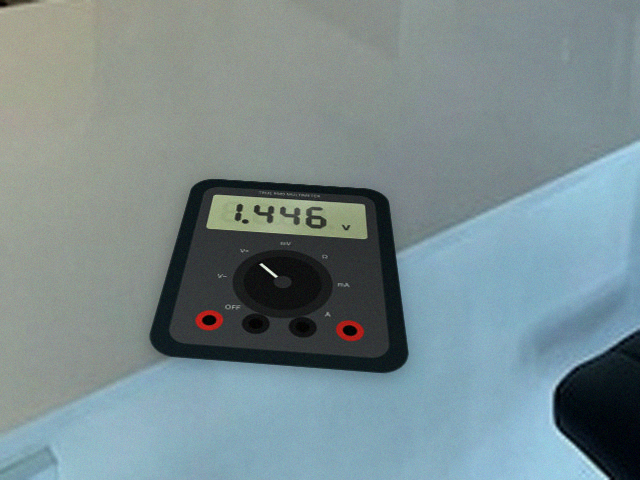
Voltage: V 1.446
